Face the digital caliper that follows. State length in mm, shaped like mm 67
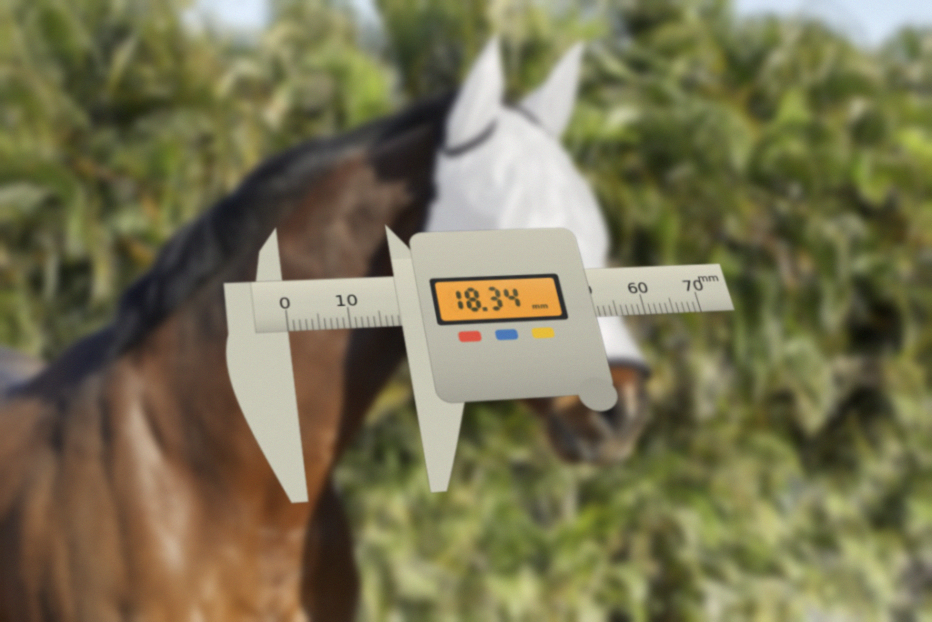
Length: mm 18.34
